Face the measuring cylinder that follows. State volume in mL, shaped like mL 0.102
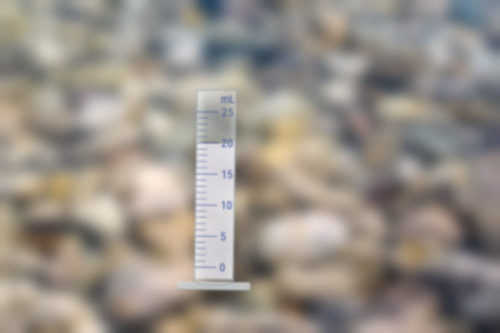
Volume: mL 20
